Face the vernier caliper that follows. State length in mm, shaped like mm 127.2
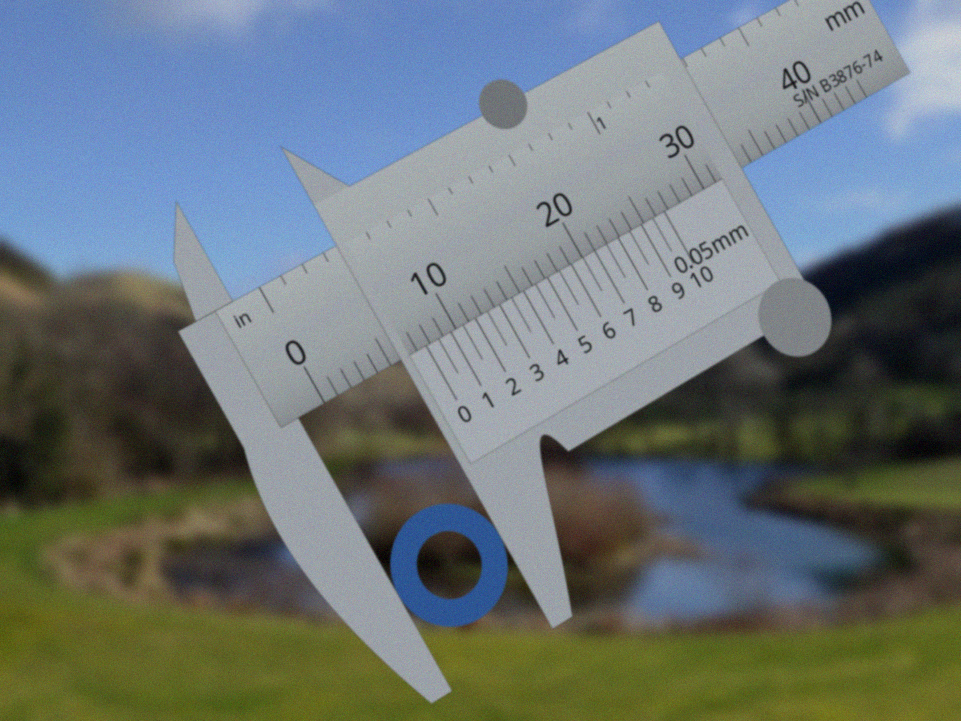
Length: mm 7.7
